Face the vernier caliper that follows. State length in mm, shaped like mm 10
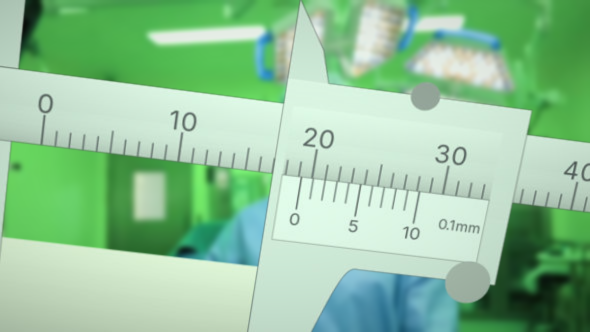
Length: mm 19.2
